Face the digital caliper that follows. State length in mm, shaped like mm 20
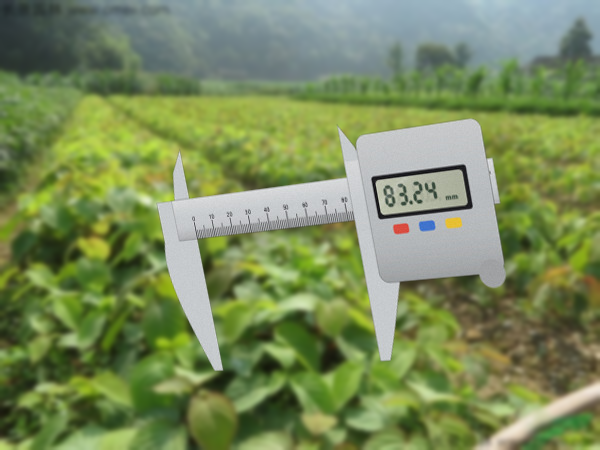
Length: mm 83.24
